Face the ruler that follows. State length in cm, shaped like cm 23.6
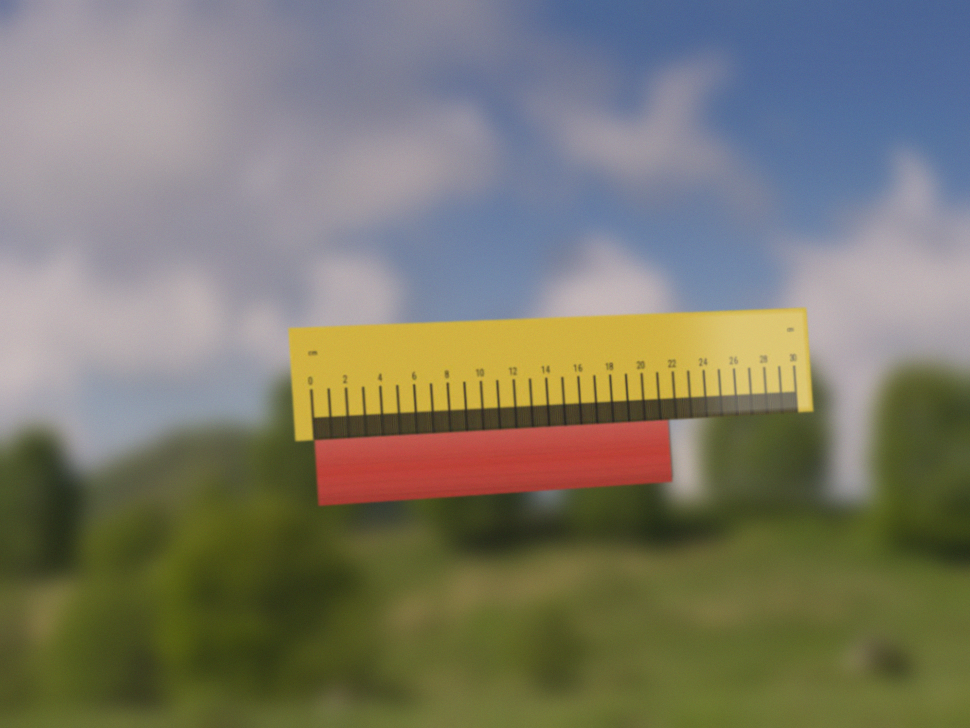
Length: cm 21.5
